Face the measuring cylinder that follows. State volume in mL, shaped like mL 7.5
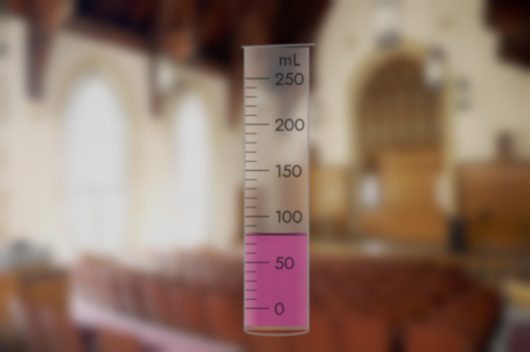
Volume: mL 80
